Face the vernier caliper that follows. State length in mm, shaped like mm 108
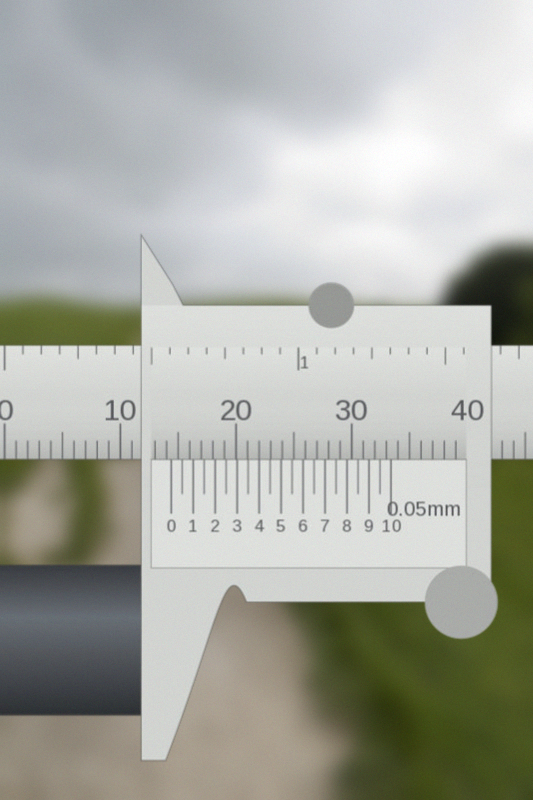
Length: mm 14.4
